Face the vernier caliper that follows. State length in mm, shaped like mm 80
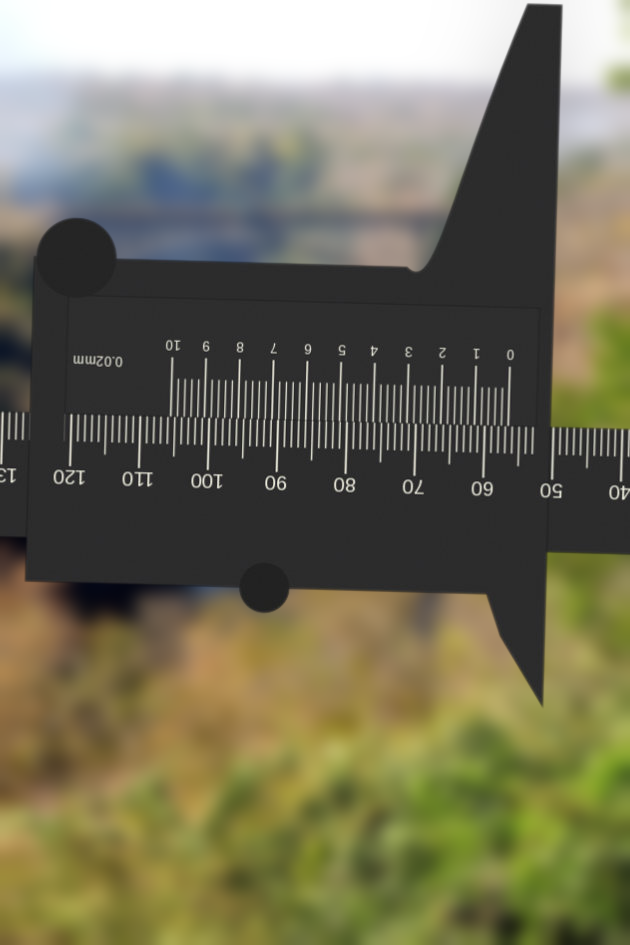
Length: mm 56.6
